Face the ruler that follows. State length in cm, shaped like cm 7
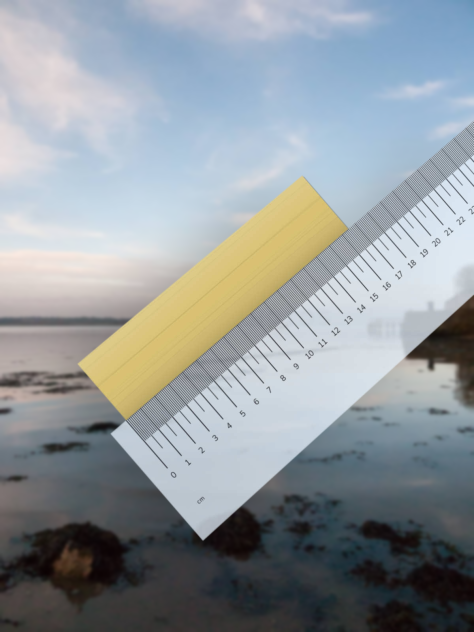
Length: cm 16.5
